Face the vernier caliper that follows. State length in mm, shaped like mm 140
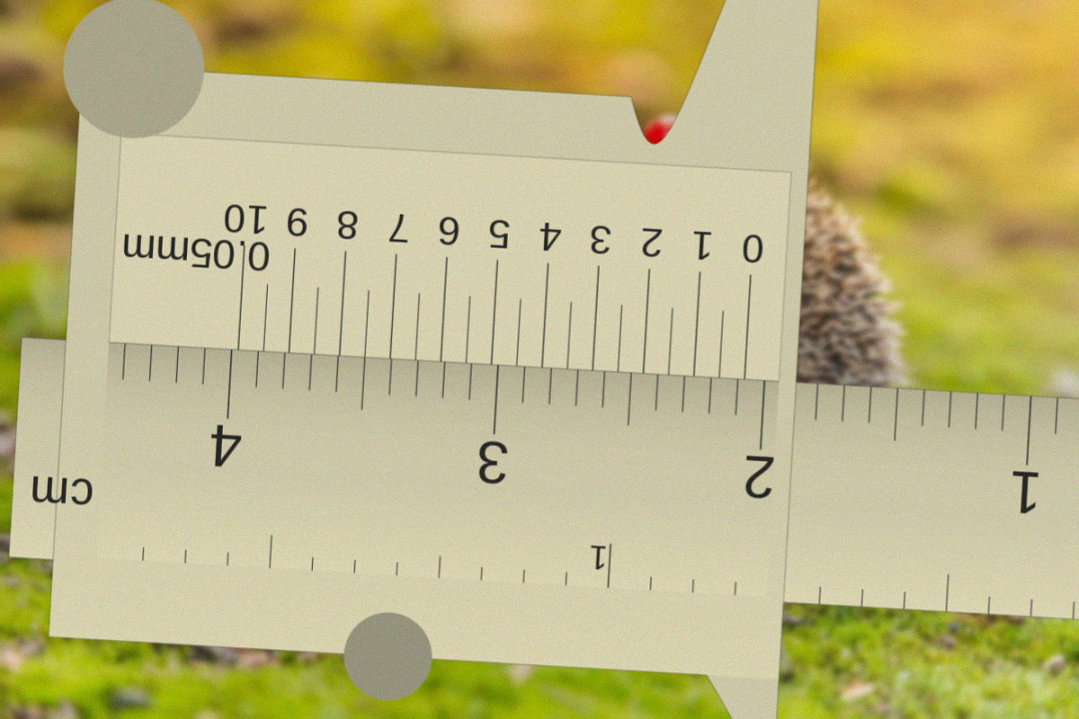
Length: mm 20.75
